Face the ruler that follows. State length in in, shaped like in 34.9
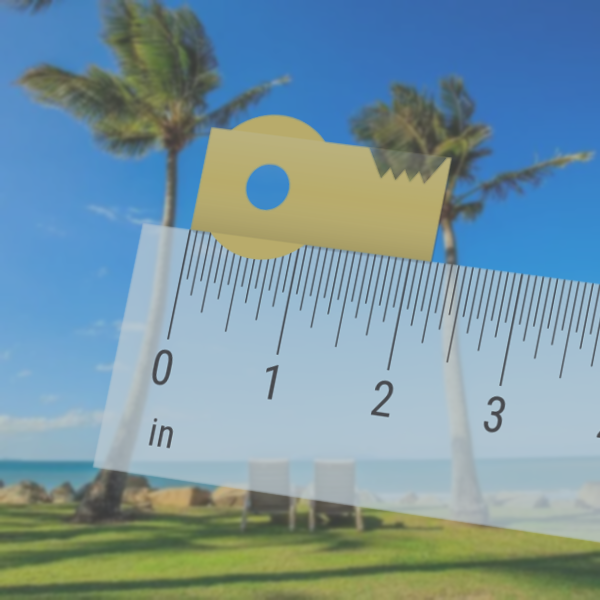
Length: in 2.1875
